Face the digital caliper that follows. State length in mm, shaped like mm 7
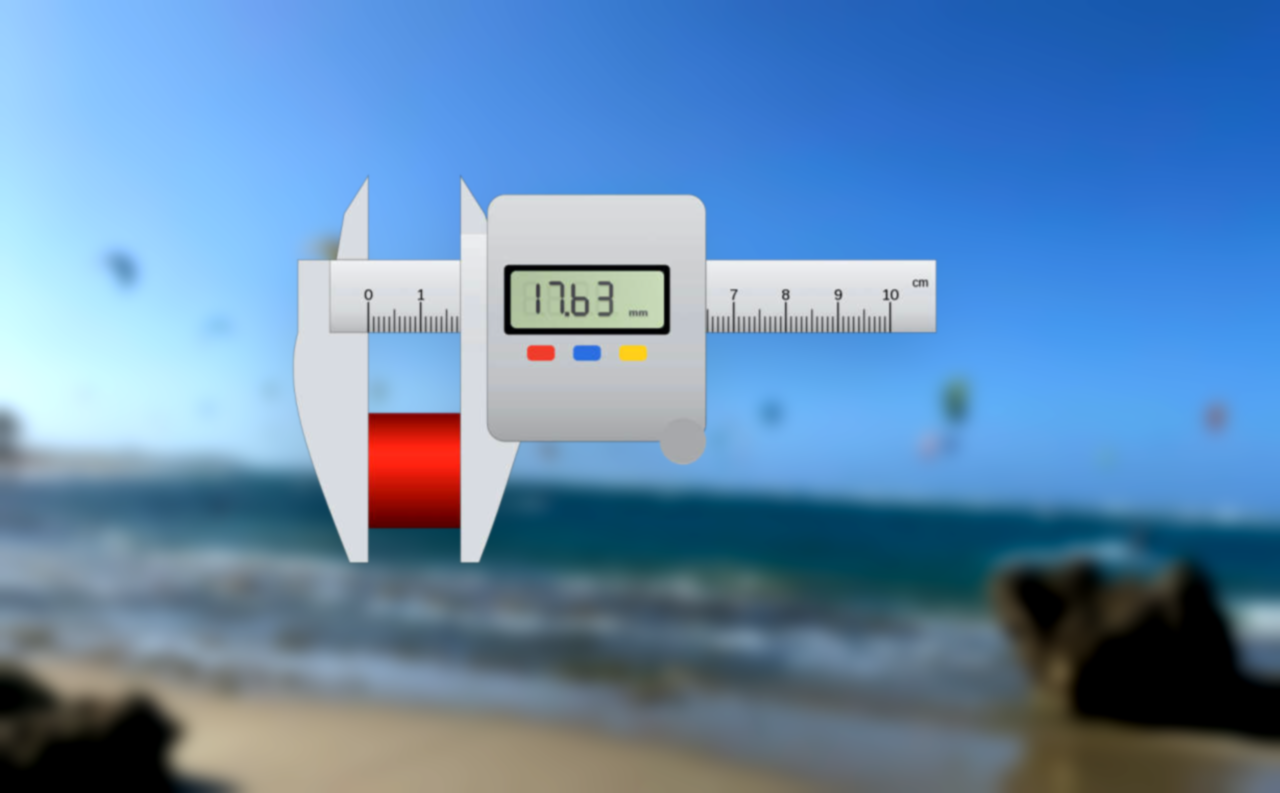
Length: mm 17.63
